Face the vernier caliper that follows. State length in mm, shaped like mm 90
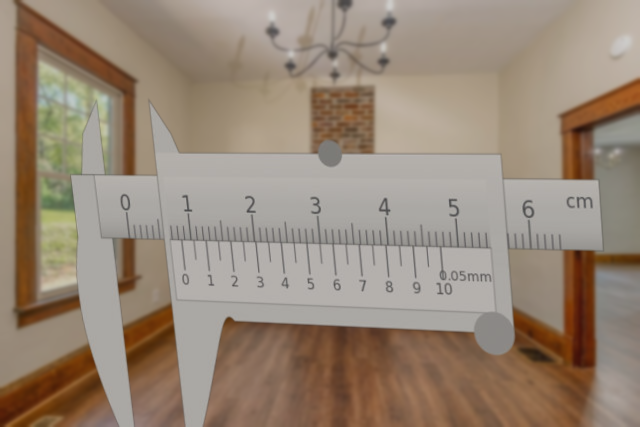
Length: mm 8.5
